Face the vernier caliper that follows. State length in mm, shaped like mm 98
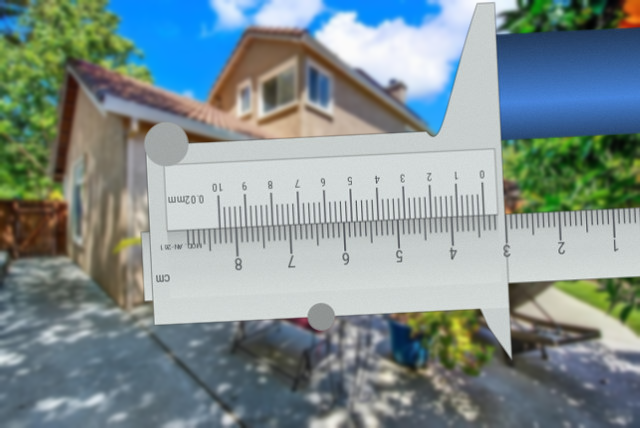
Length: mm 34.0
